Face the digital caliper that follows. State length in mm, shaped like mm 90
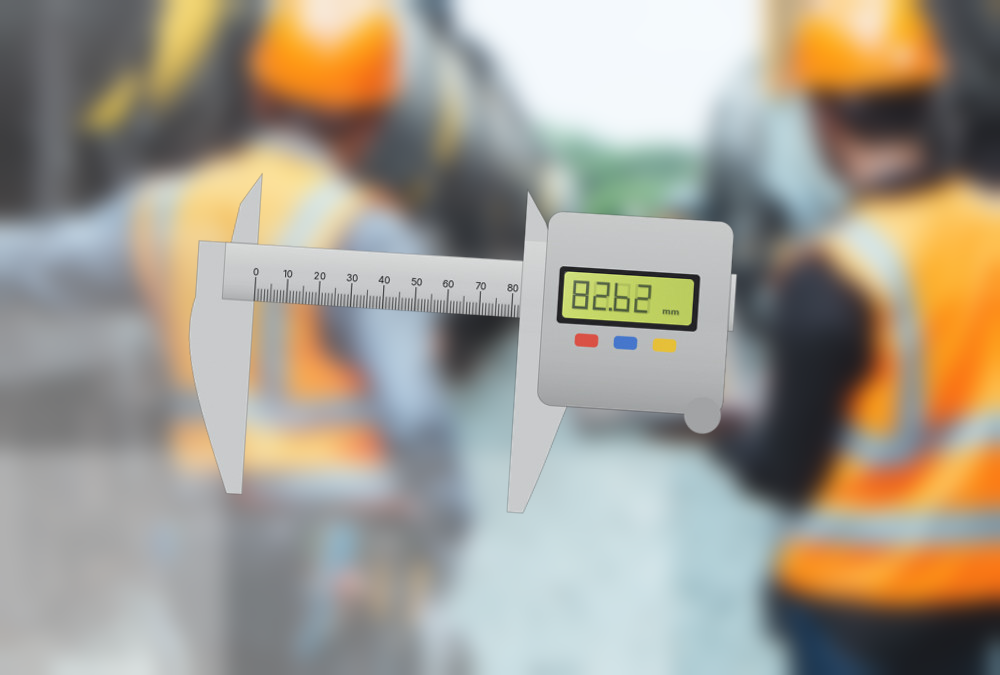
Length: mm 82.62
